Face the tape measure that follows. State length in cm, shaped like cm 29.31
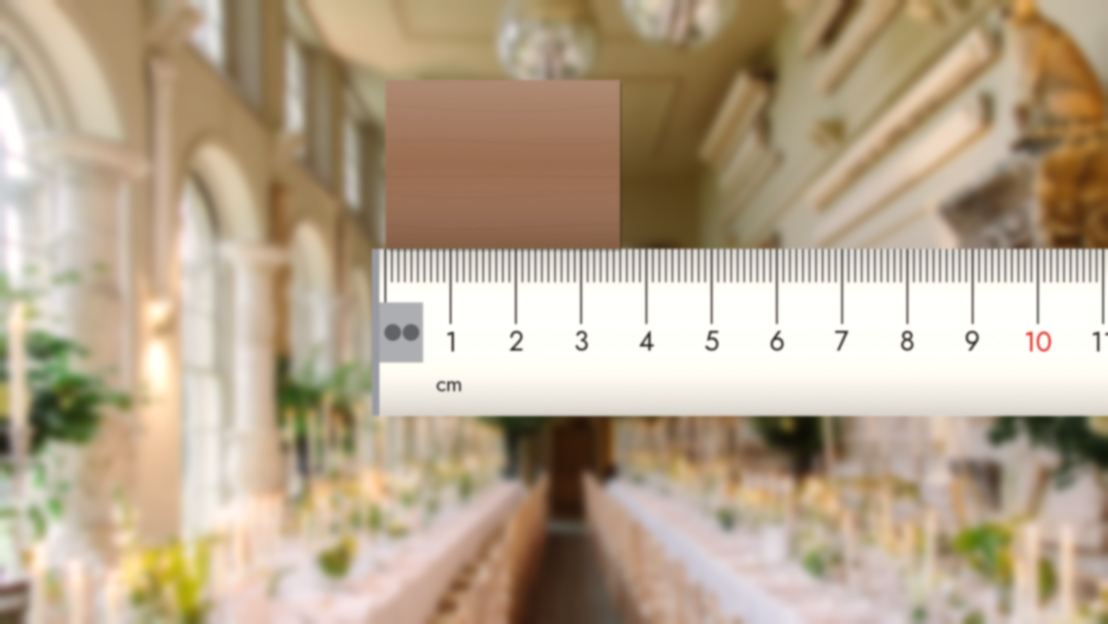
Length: cm 3.6
